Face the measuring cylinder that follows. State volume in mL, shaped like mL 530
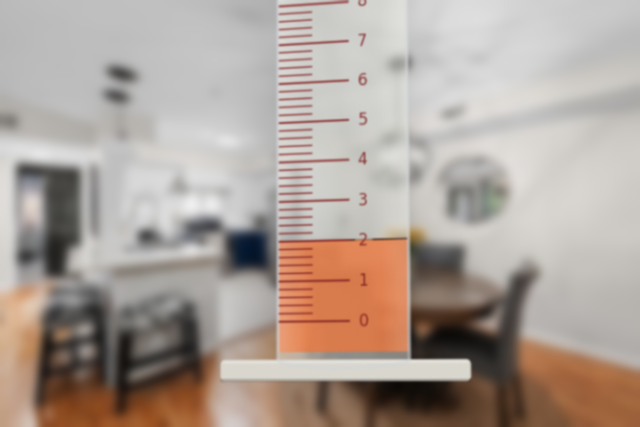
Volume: mL 2
